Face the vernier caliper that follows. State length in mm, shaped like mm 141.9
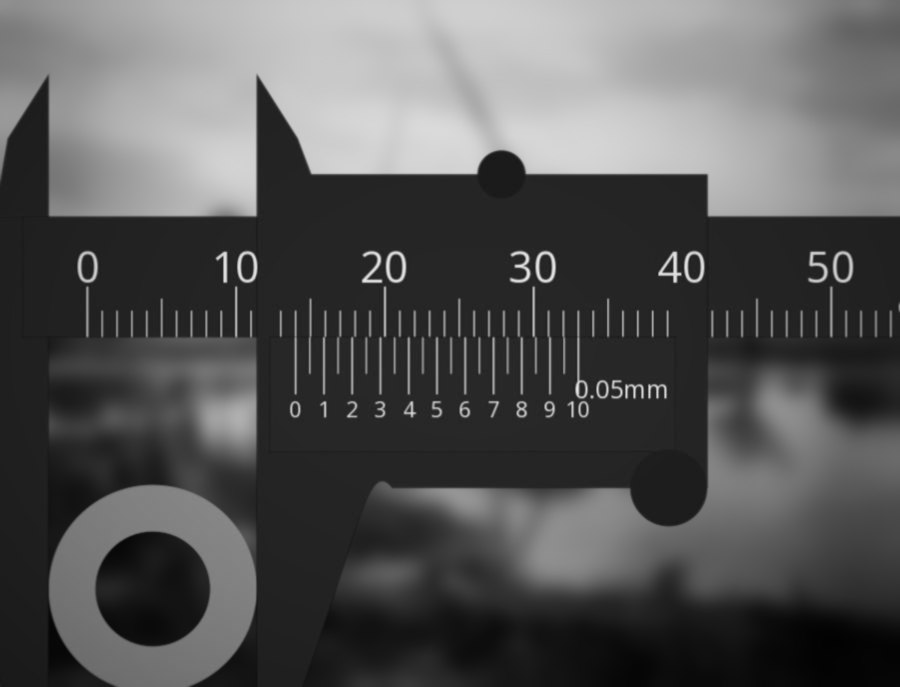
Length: mm 14.0
